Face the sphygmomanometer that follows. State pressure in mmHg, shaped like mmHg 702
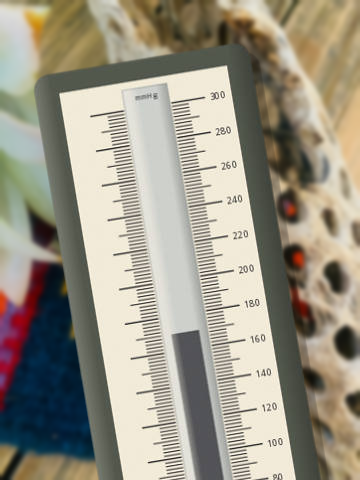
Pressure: mmHg 170
